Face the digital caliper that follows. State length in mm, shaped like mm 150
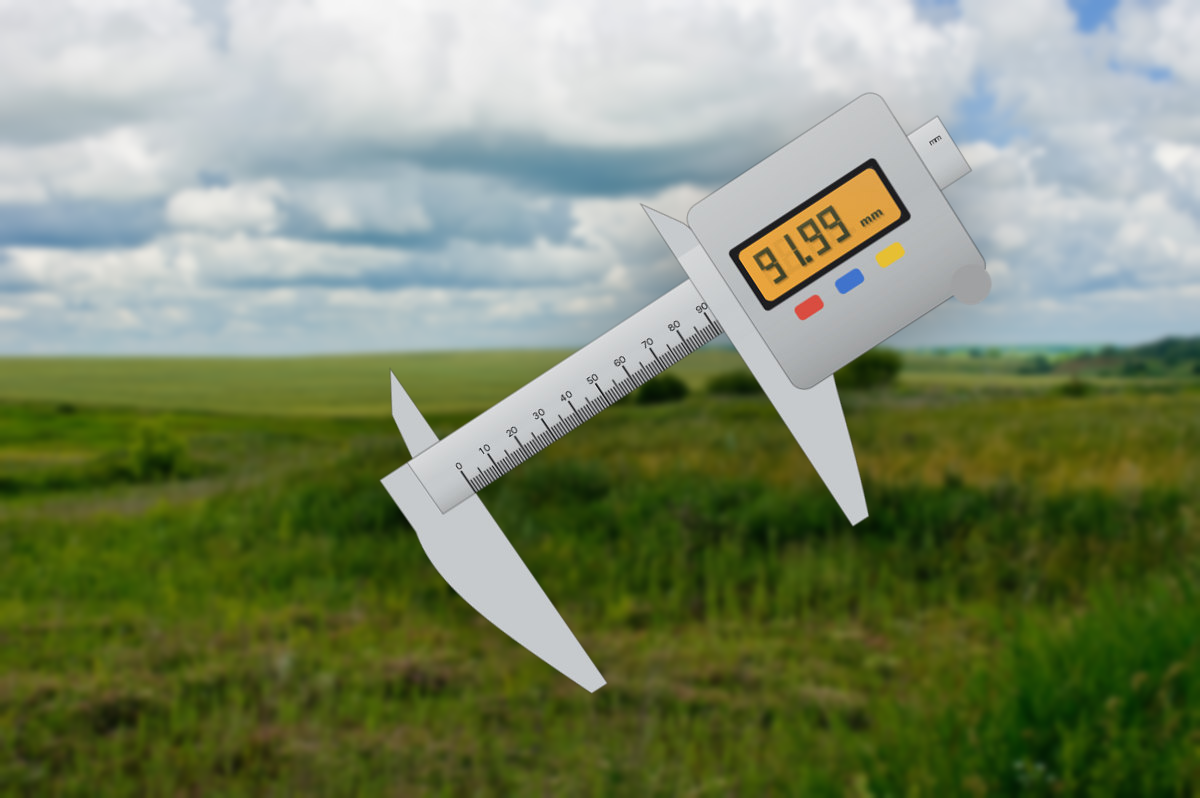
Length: mm 91.99
